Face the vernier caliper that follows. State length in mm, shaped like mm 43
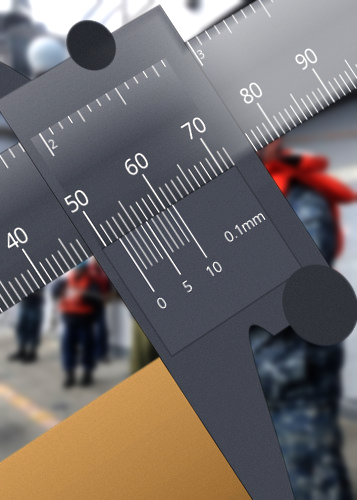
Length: mm 52.2
